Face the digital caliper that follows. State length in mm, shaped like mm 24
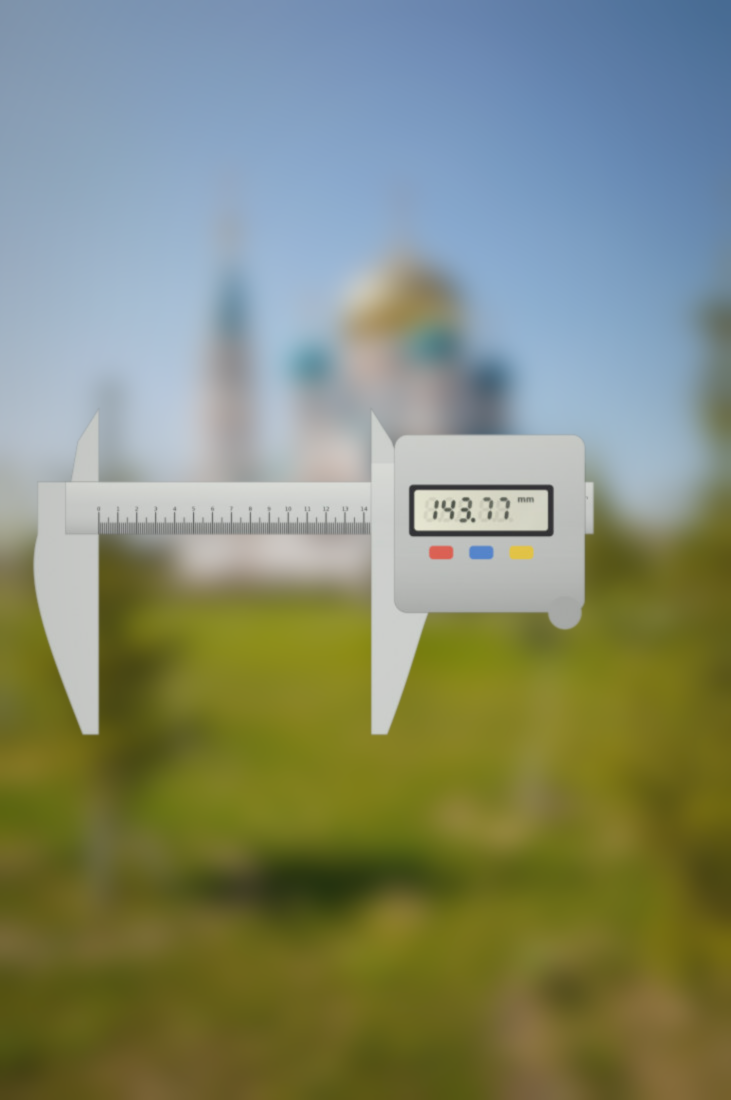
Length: mm 143.77
